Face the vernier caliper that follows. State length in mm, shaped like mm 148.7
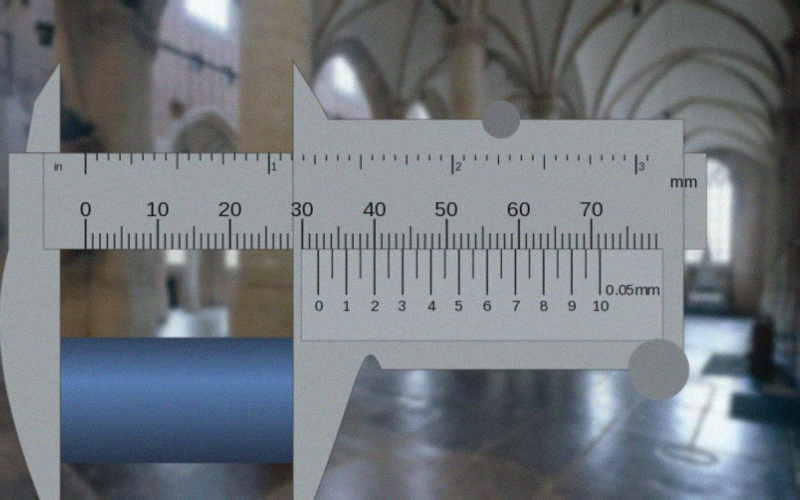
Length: mm 32.2
